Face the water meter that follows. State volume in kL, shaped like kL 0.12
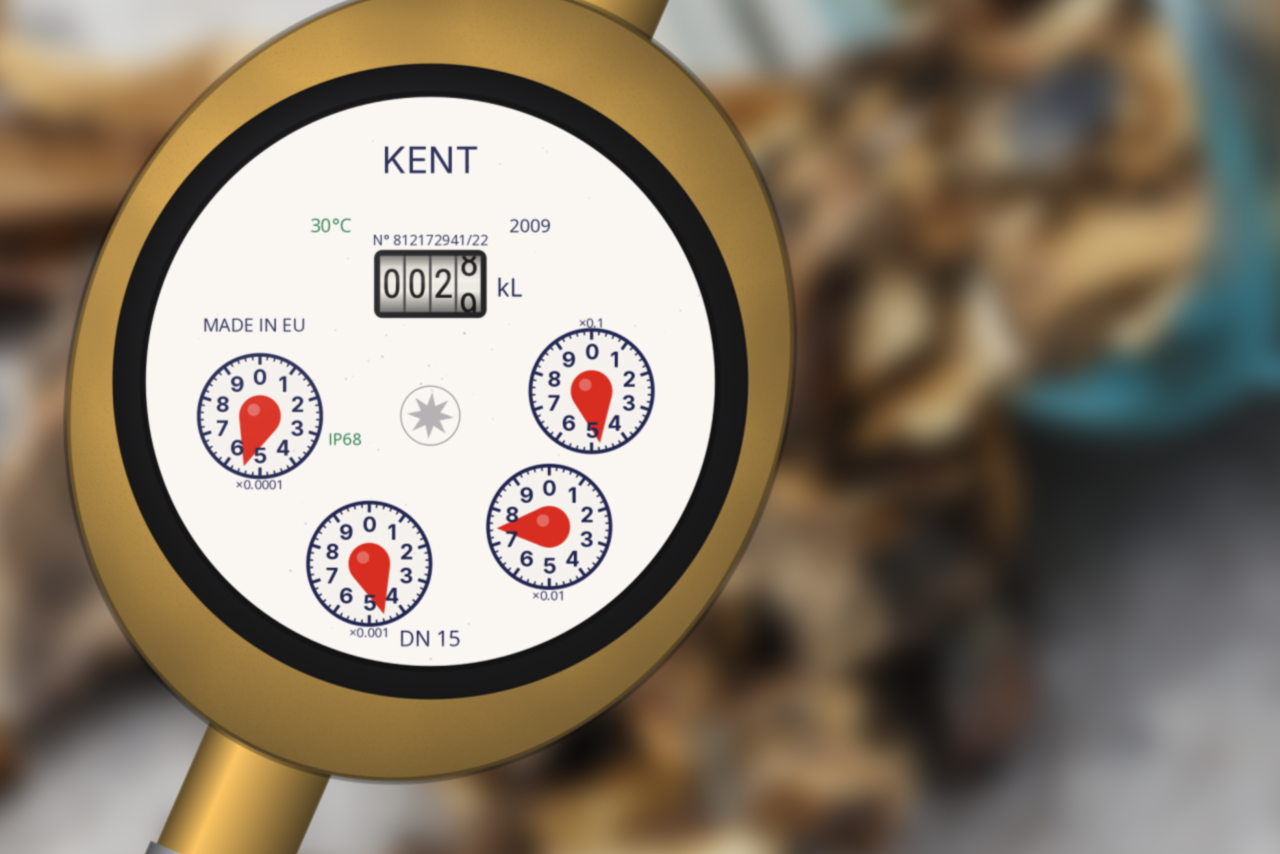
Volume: kL 28.4745
